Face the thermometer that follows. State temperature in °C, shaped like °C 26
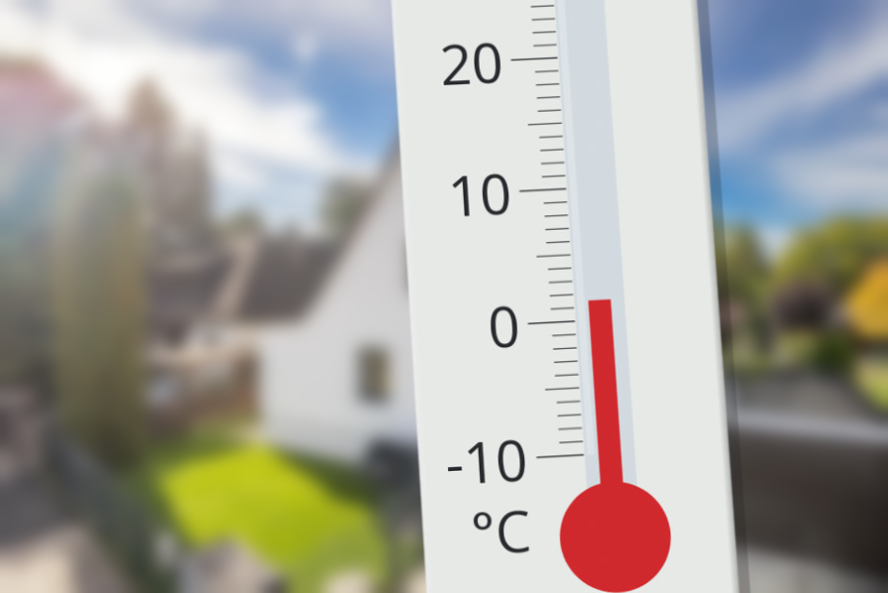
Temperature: °C 1.5
